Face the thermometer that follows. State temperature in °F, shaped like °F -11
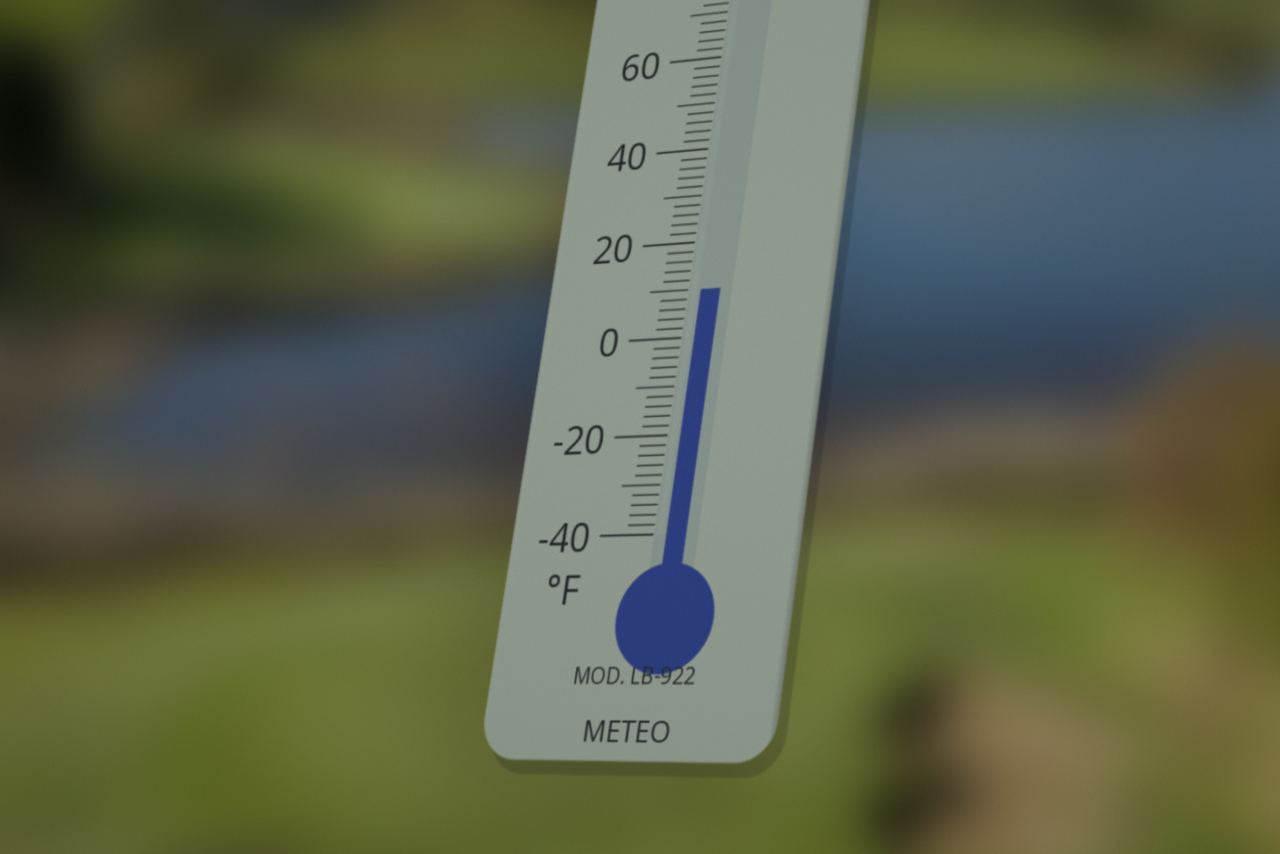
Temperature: °F 10
